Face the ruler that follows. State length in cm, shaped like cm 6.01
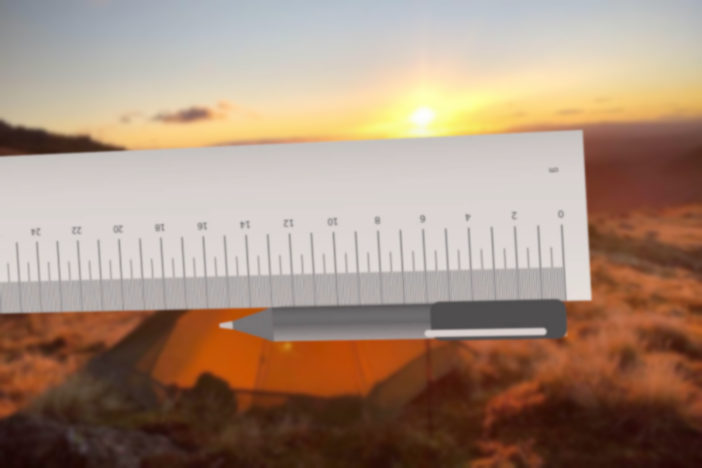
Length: cm 15.5
